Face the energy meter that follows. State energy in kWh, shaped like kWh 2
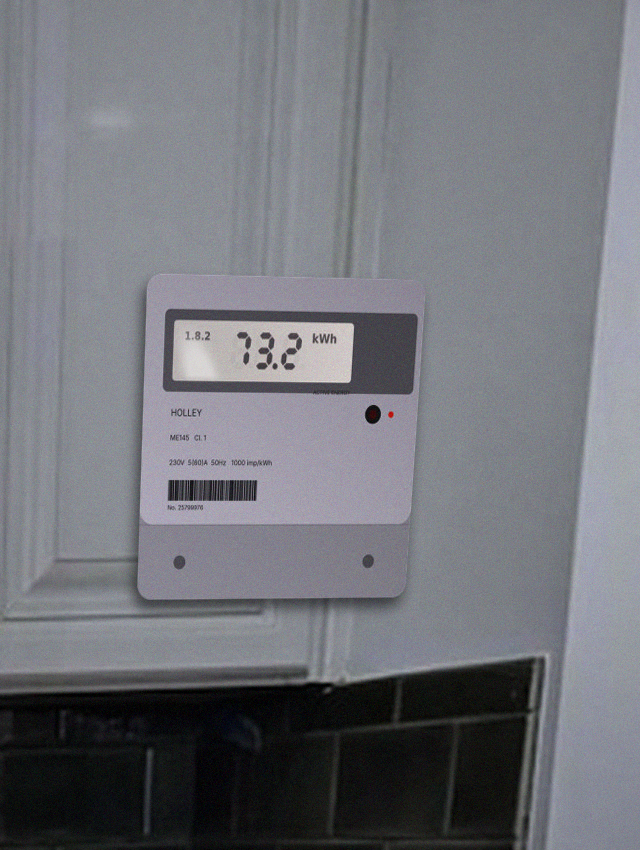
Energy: kWh 73.2
